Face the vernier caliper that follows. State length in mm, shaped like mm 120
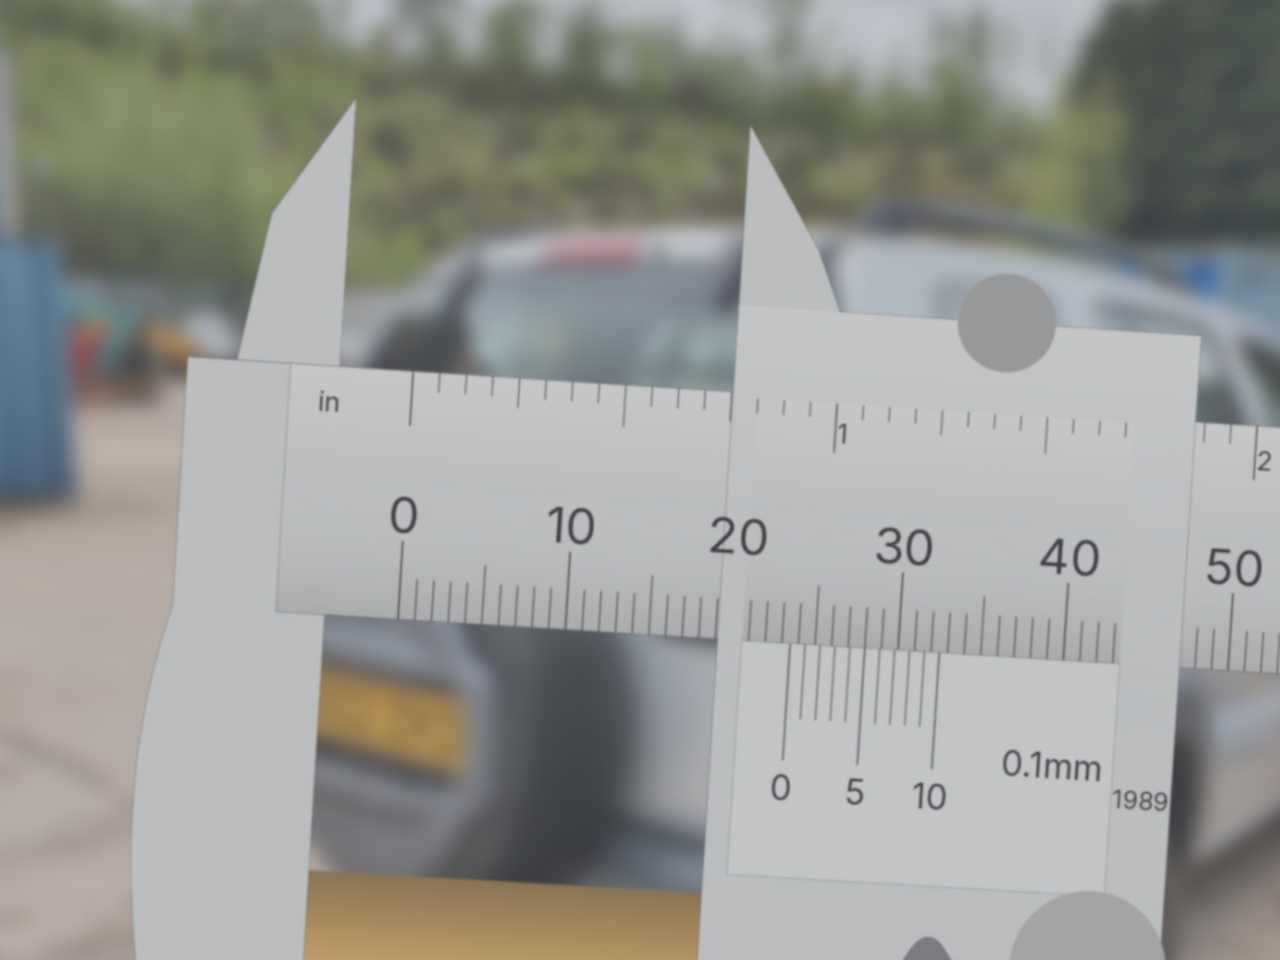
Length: mm 23.5
